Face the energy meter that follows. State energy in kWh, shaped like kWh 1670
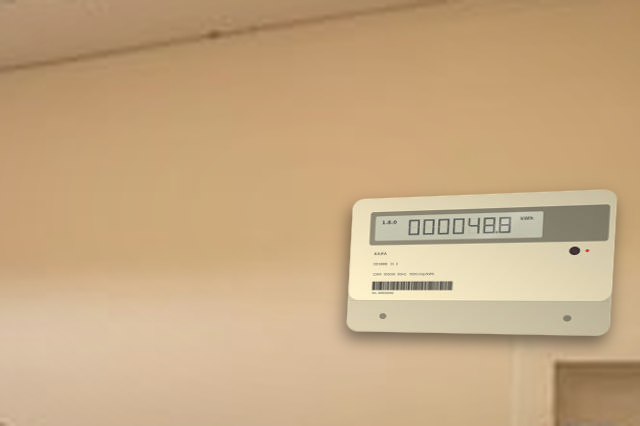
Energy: kWh 48.8
